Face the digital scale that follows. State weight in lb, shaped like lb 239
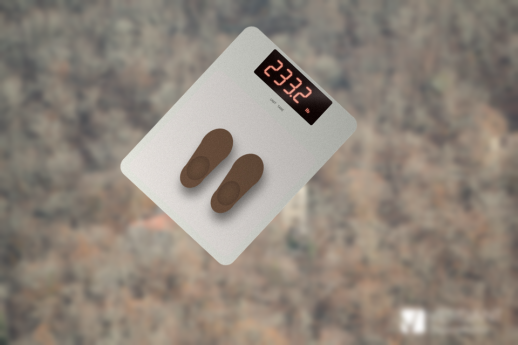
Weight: lb 233.2
